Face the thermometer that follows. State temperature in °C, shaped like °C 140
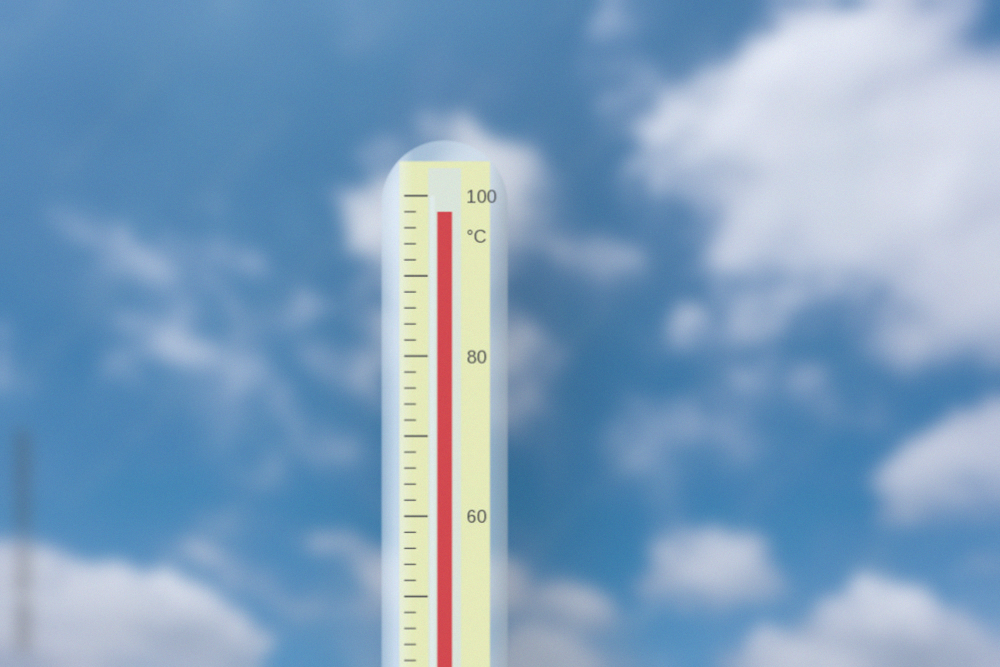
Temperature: °C 98
